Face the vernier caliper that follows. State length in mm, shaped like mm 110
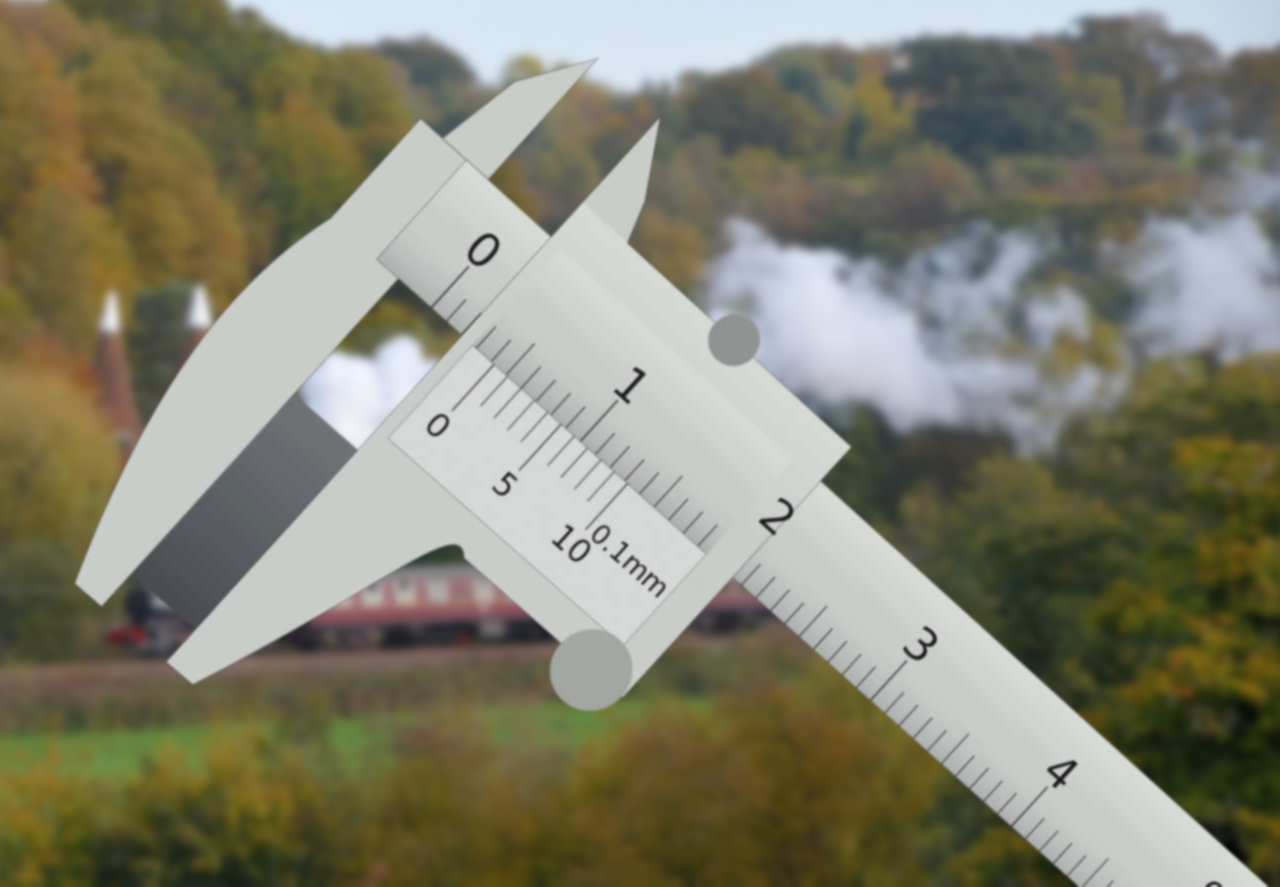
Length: mm 4.2
